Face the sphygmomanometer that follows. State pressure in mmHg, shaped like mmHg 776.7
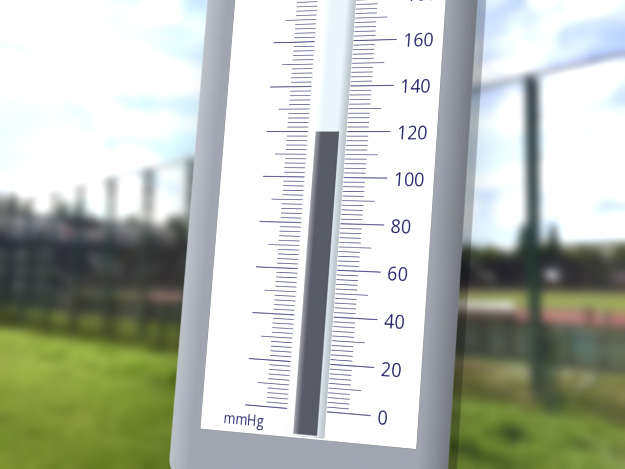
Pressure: mmHg 120
